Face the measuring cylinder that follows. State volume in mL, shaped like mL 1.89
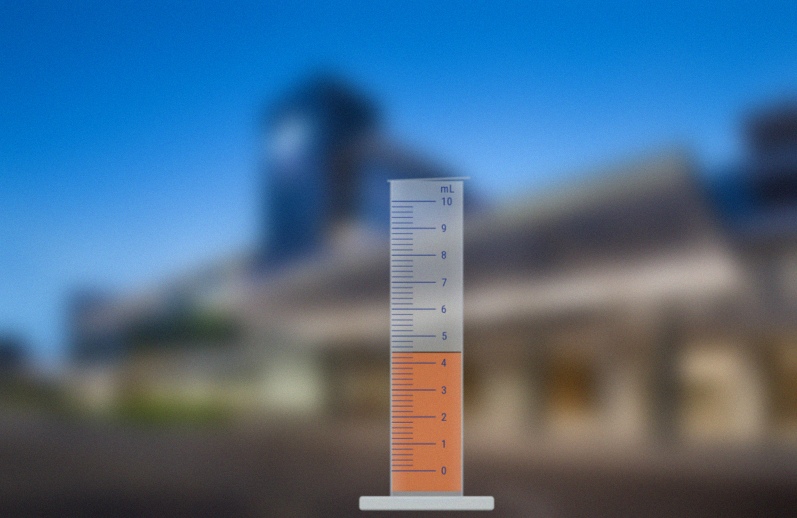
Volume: mL 4.4
